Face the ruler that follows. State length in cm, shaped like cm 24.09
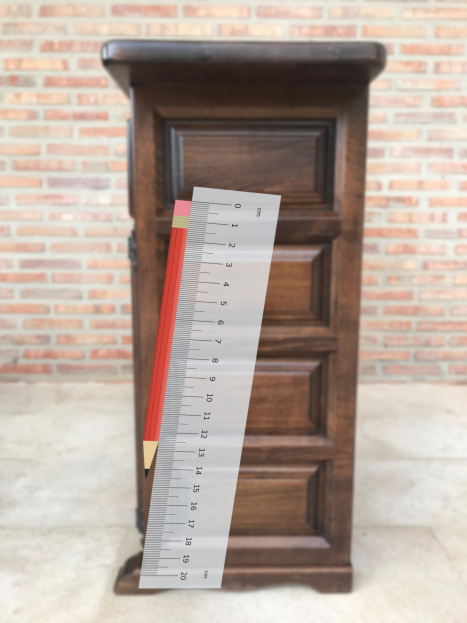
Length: cm 14.5
